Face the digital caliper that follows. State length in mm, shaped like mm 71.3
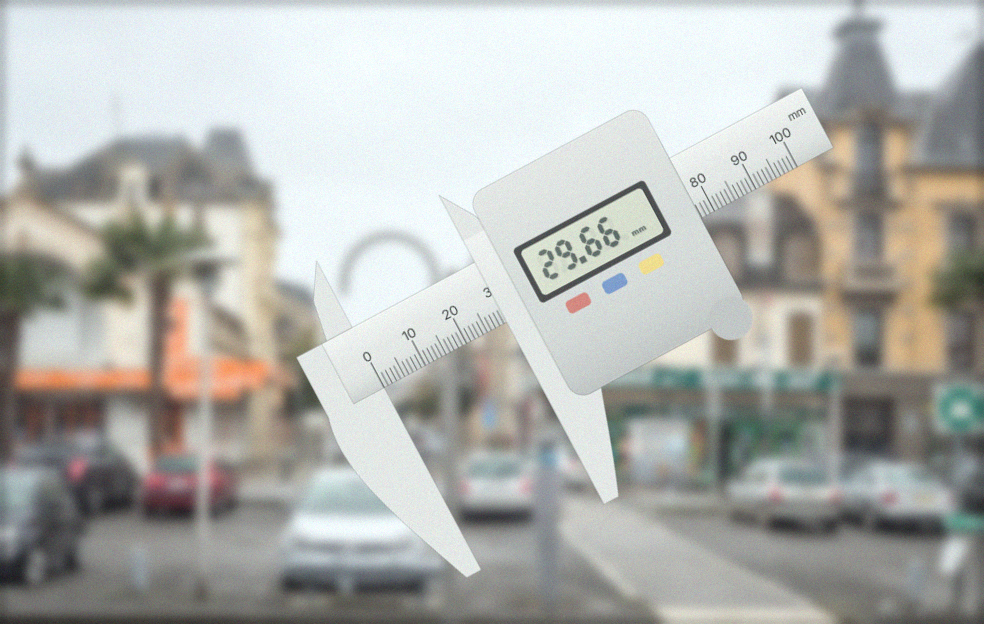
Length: mm 29.66
